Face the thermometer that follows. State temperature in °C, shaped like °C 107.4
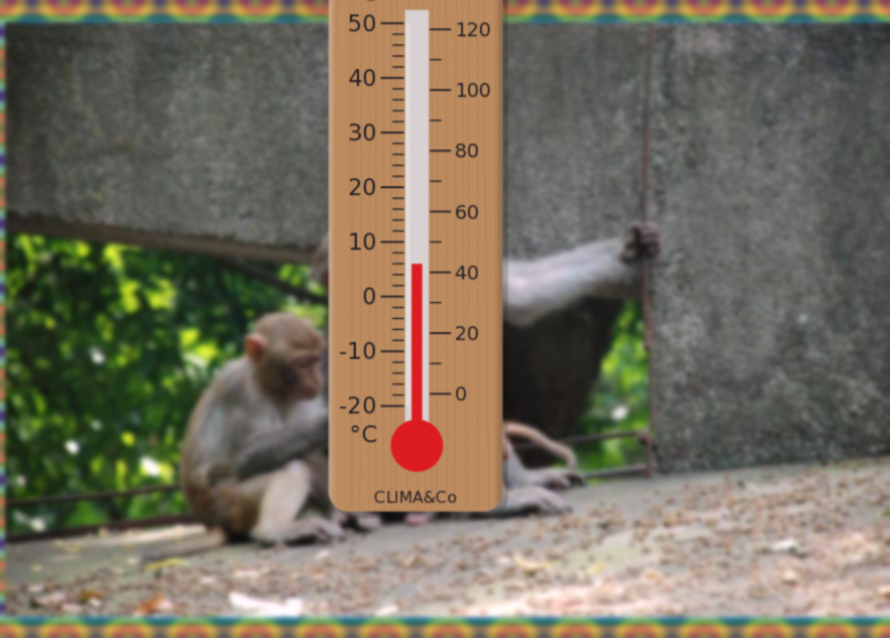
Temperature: °C 6
